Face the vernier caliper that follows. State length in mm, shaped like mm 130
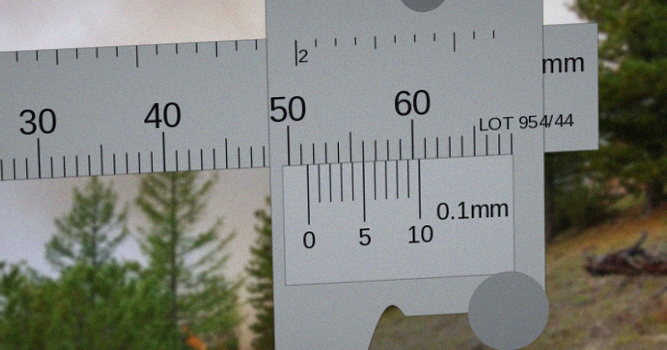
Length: mm 51.5
